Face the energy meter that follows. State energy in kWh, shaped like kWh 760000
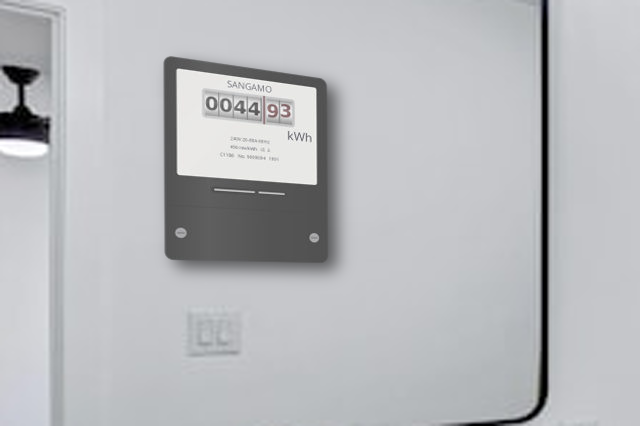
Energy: kWh 44.93
